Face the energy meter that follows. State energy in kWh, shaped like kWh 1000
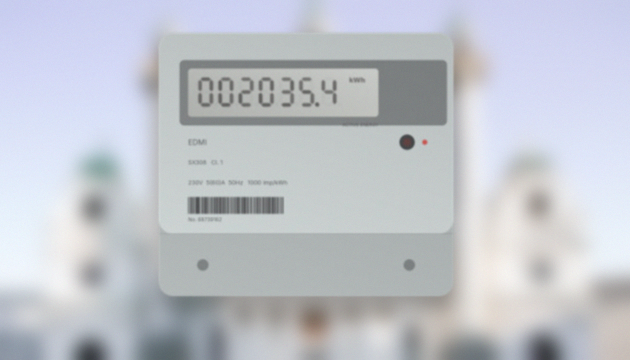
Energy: kWh 2035.4
